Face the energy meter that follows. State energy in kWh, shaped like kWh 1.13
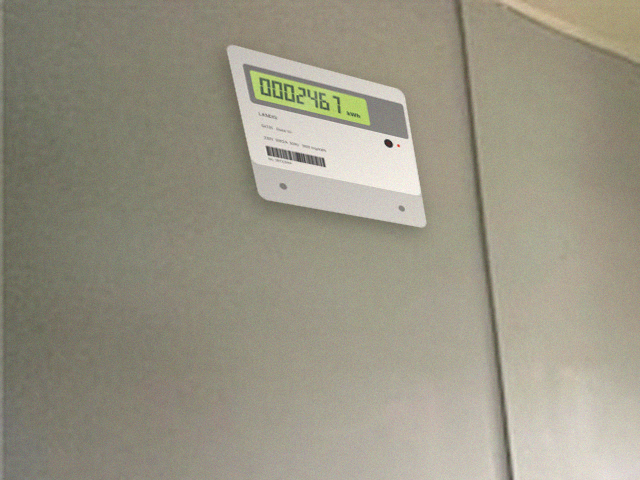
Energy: kWh 2467
